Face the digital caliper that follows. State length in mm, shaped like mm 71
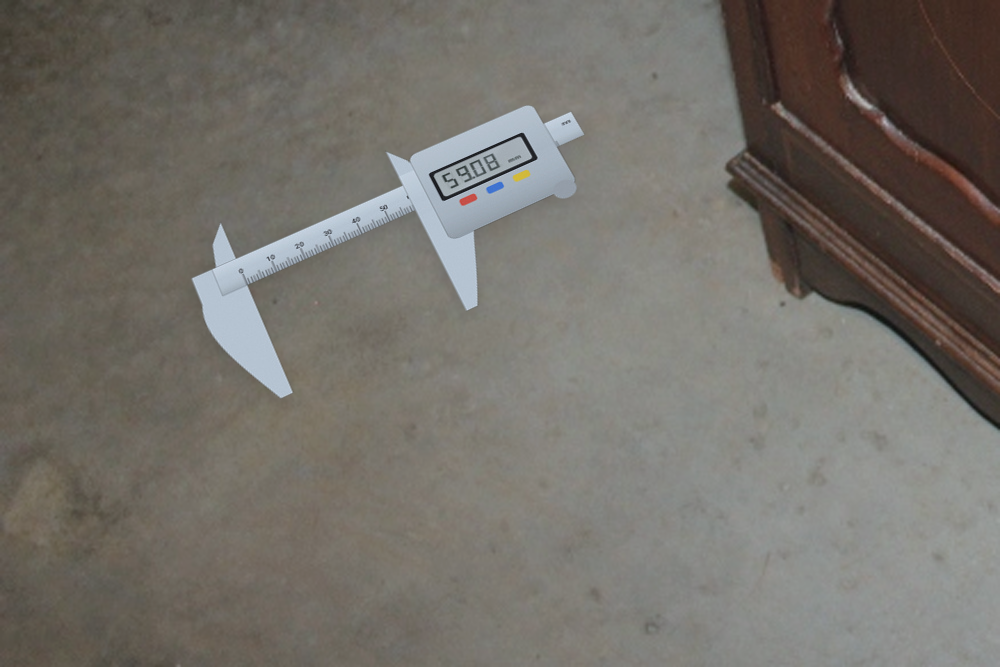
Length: mm 59.08
